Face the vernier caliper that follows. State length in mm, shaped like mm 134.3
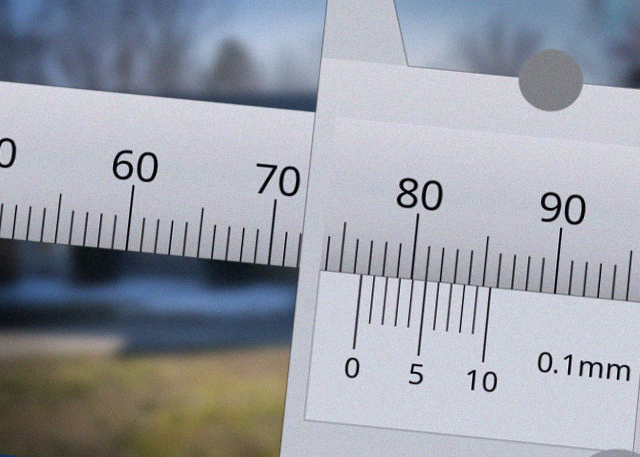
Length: mm 76.5
